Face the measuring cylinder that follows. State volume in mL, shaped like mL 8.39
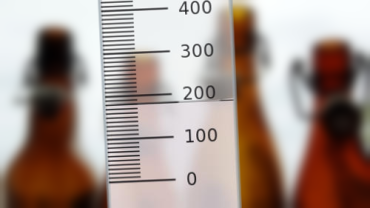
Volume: mL 180
